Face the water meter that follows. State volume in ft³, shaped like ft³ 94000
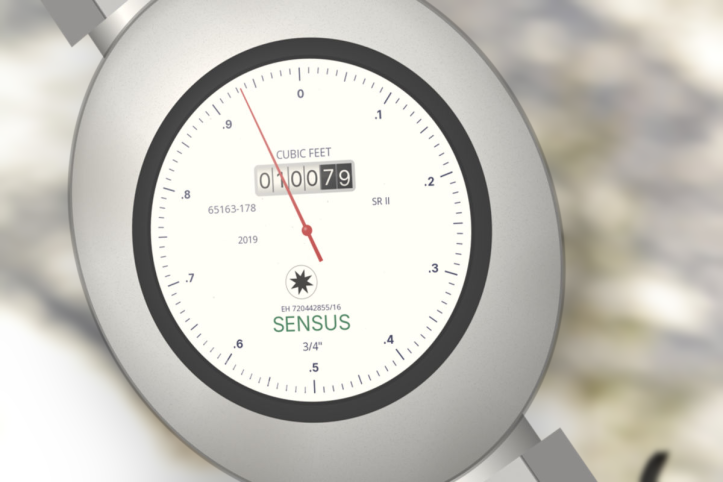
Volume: ft³ 10078.93
